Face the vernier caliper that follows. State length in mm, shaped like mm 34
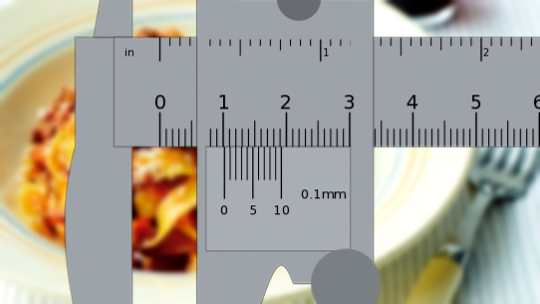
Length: mm 10.2
